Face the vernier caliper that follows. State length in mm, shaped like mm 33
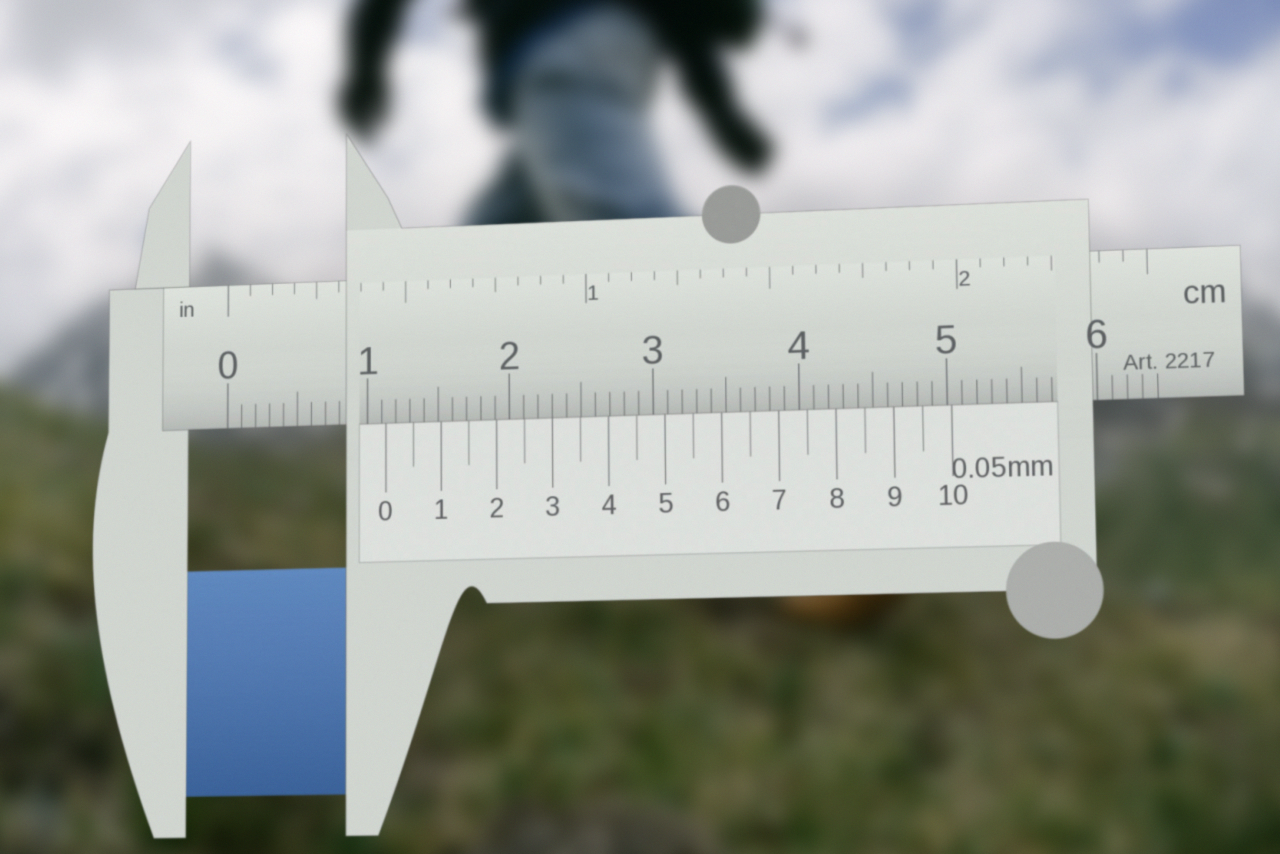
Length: mm 11.3
